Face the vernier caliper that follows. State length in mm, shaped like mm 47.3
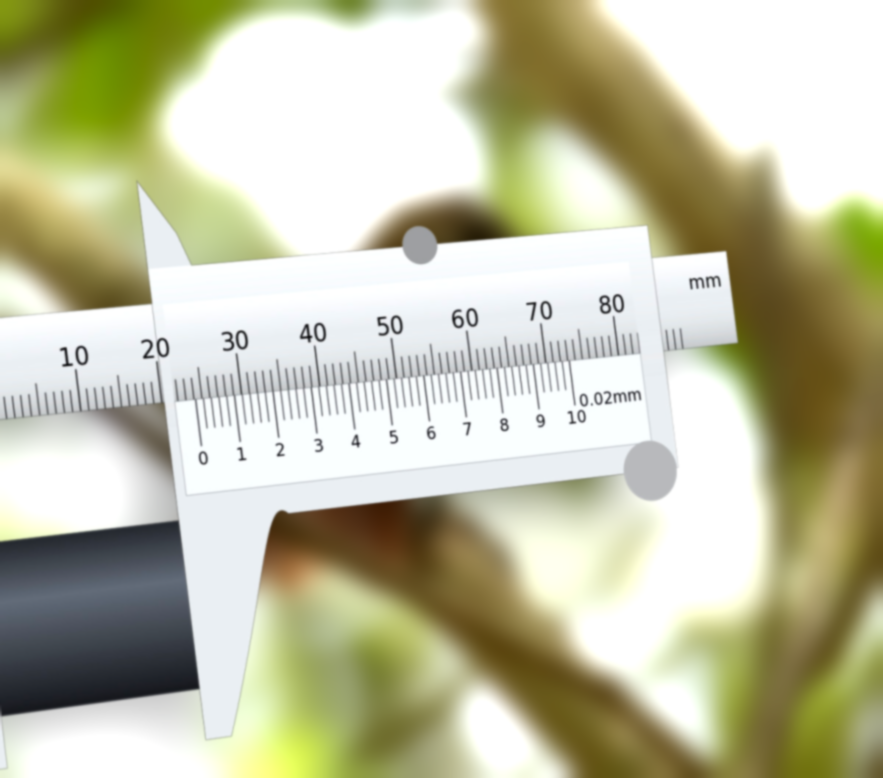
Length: mm 24.2
